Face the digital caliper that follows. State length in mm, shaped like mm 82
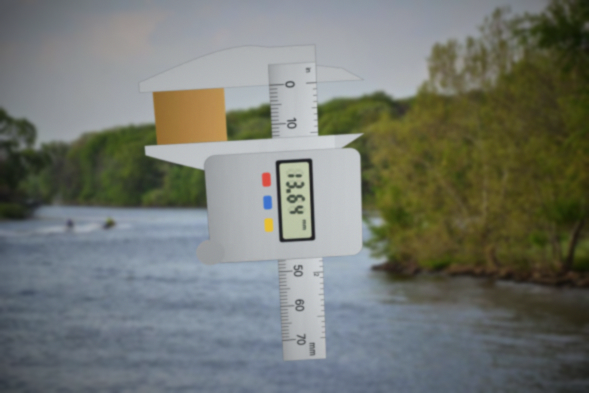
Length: mm 13.64
